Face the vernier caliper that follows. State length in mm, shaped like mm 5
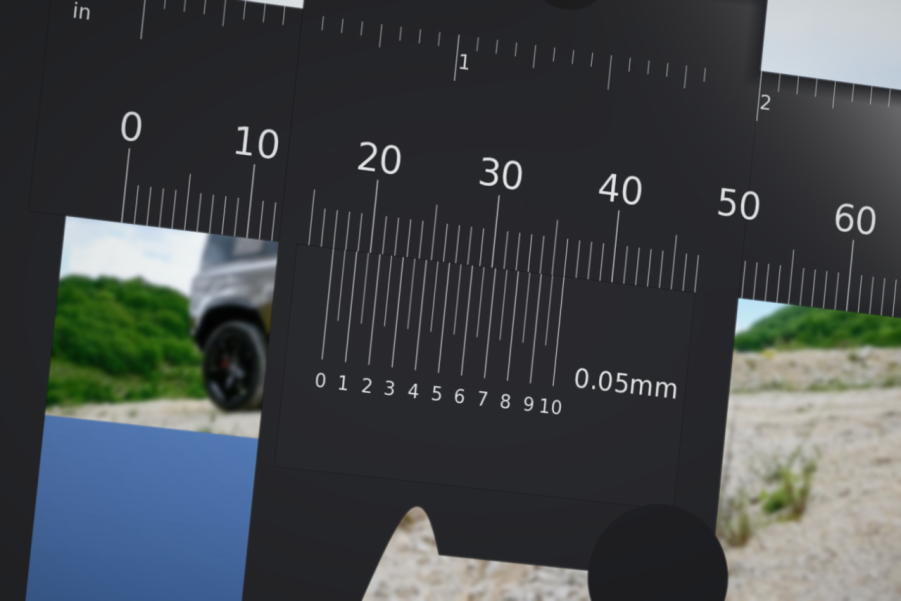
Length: mm 17.0
